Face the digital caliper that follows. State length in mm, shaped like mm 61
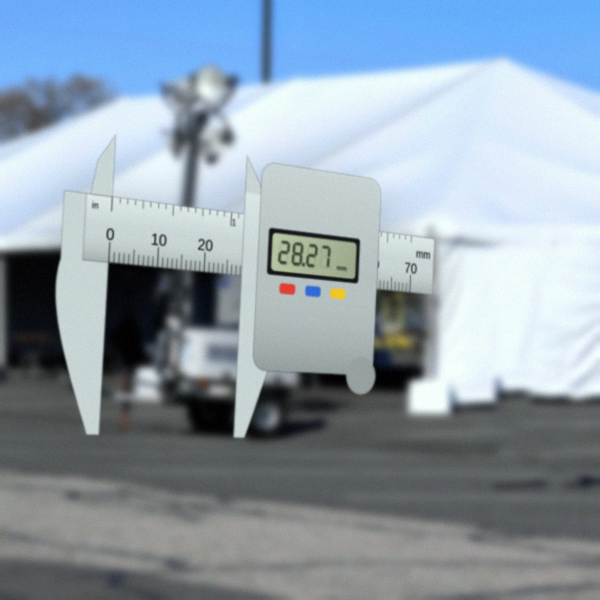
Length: mm 28.27
